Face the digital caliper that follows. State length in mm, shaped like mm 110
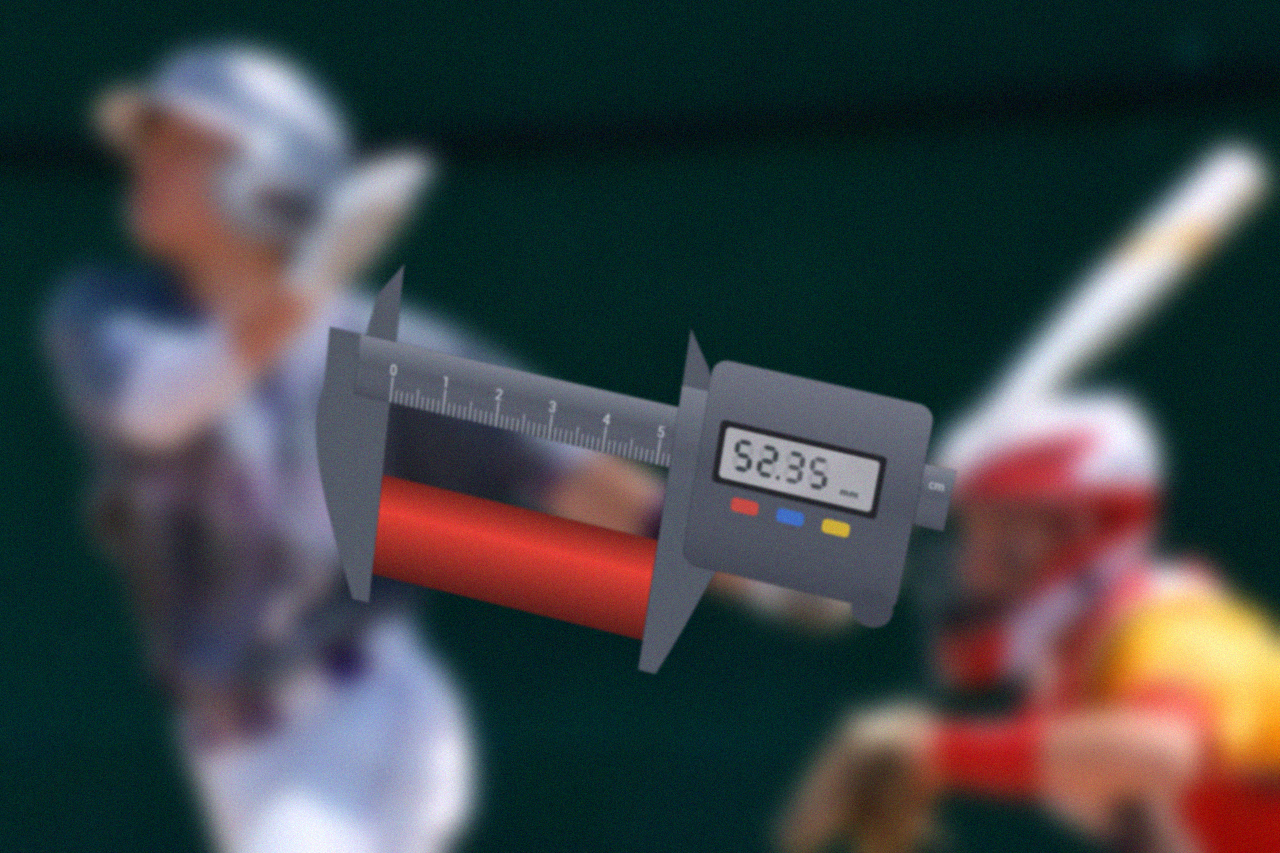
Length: mm 52.35
